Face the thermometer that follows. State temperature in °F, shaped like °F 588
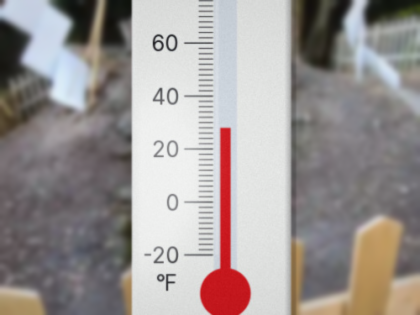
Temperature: °F 28
